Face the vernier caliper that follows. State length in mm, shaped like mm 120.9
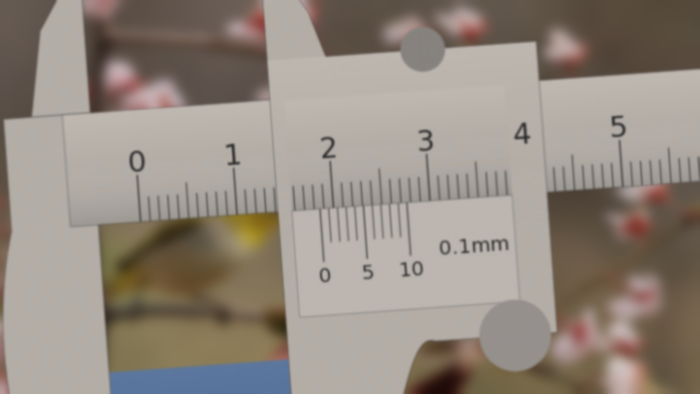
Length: mm 18.6
